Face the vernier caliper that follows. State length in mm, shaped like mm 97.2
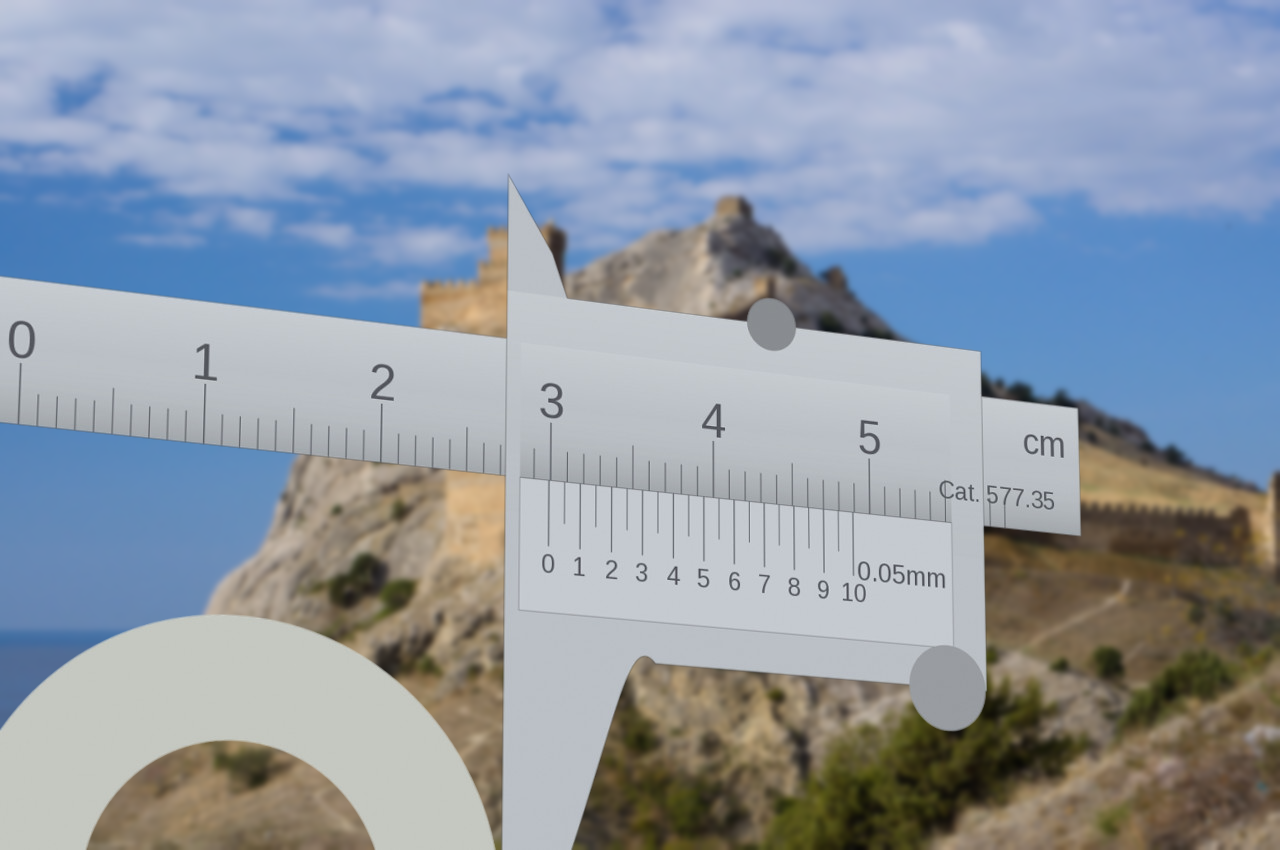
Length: mm 29.9
